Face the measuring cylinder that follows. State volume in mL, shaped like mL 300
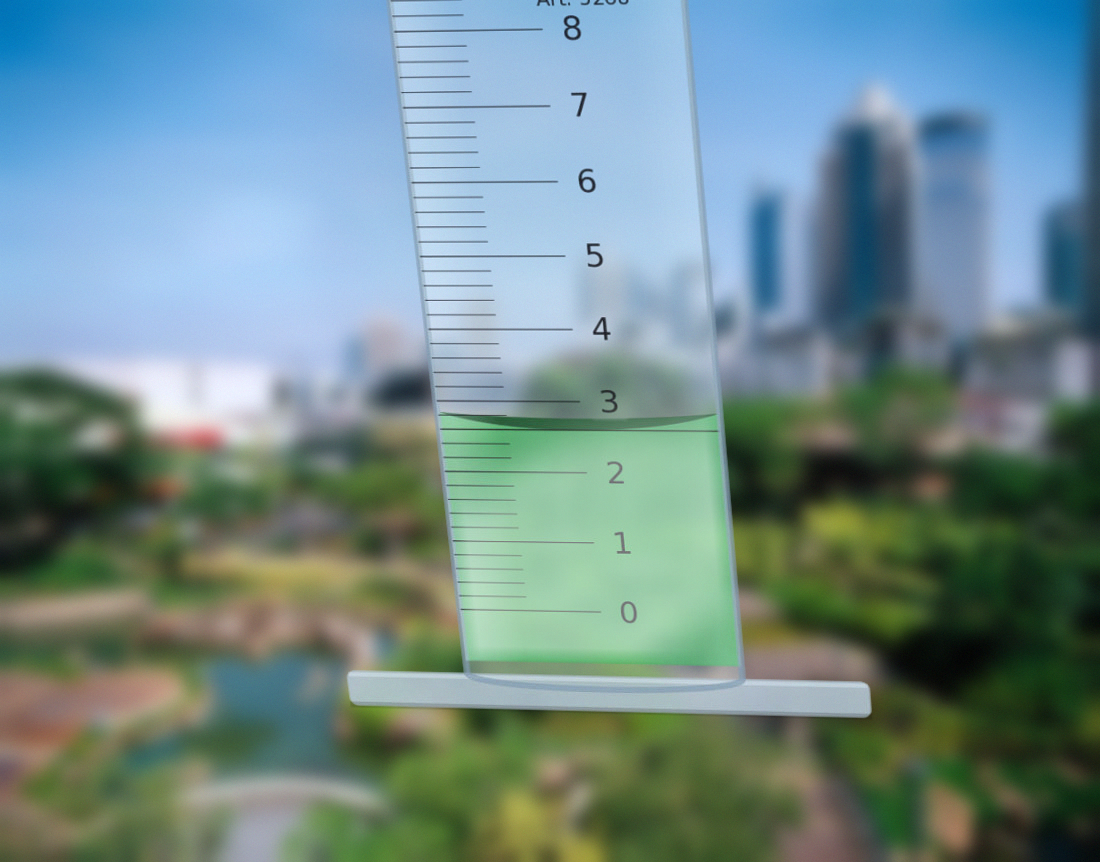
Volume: mL 2.6
